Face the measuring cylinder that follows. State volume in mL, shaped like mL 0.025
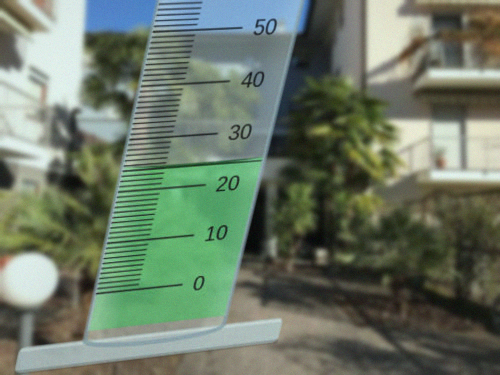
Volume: mL 24
